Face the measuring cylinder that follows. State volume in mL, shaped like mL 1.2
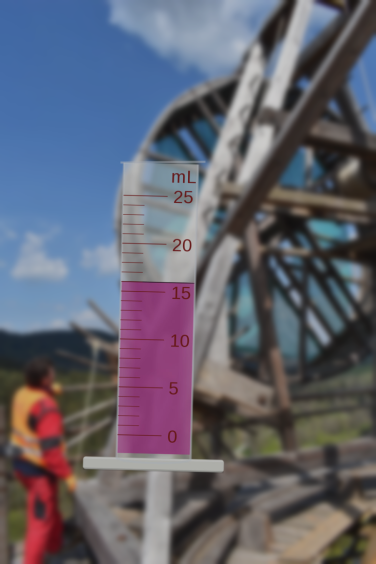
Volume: mL 16
